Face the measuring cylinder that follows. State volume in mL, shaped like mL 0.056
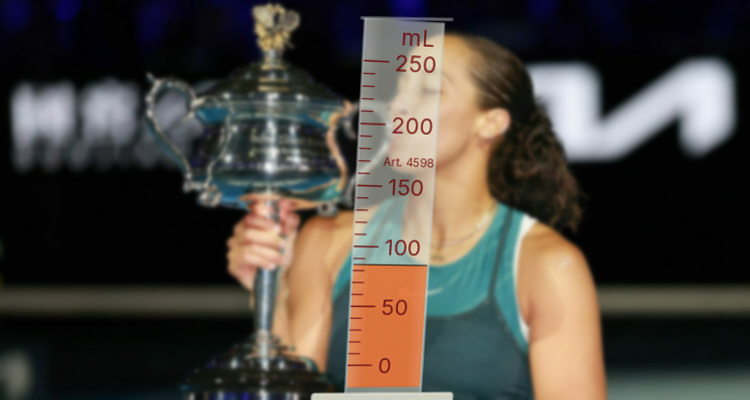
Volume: mL 85
